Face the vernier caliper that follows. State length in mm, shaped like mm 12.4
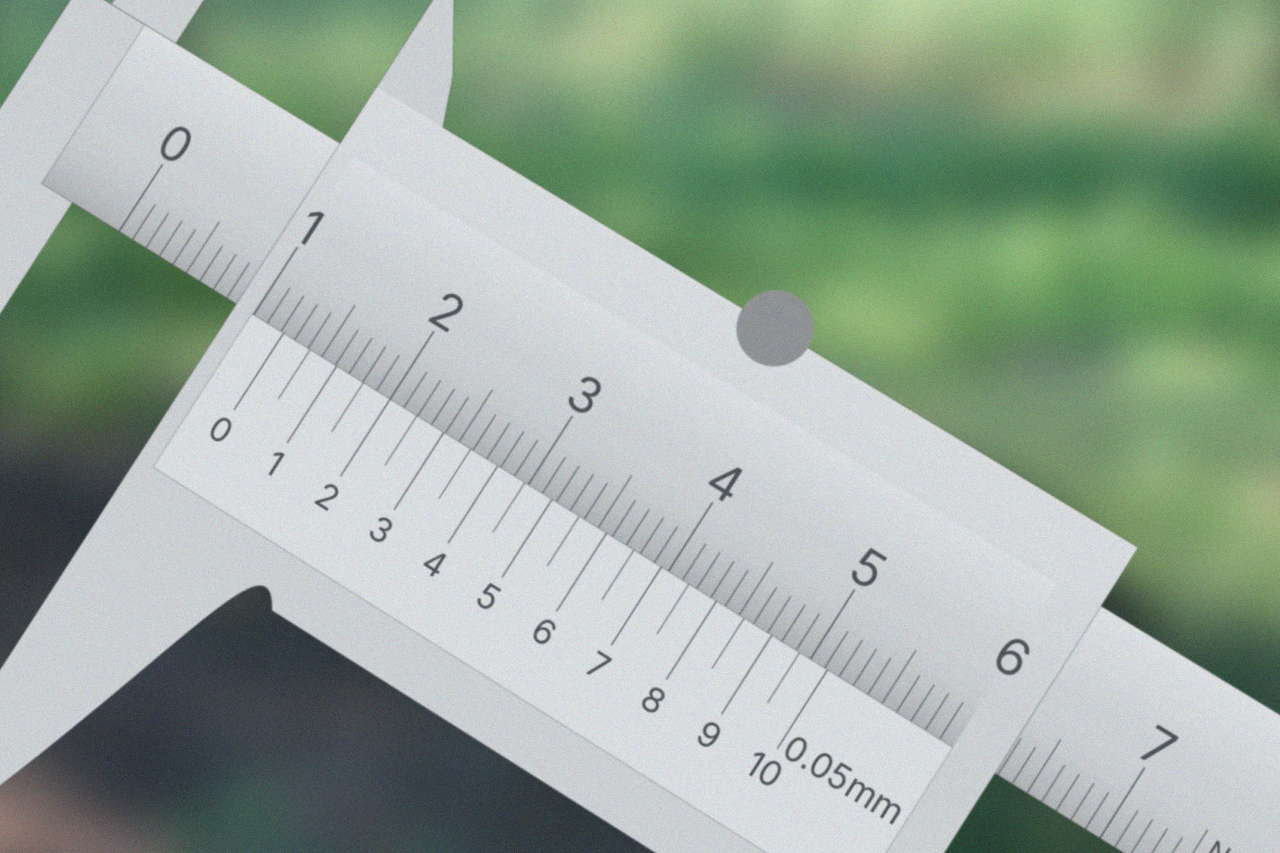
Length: mm 12.2
